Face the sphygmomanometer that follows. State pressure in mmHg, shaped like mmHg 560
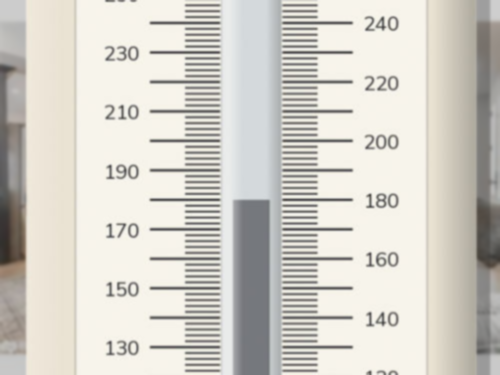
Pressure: mmHg 180
